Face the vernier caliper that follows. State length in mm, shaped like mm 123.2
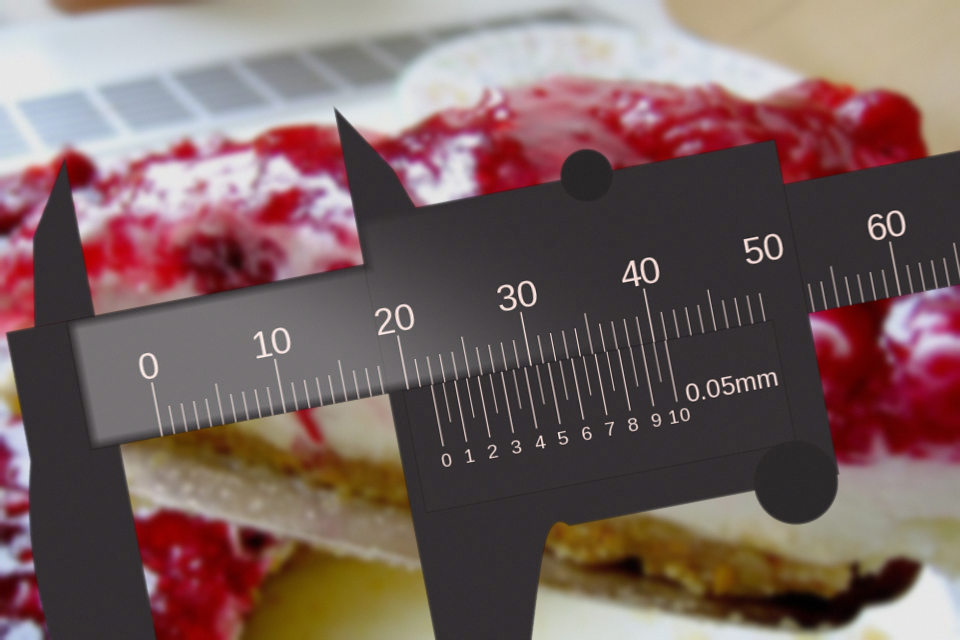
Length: mm 21.9
